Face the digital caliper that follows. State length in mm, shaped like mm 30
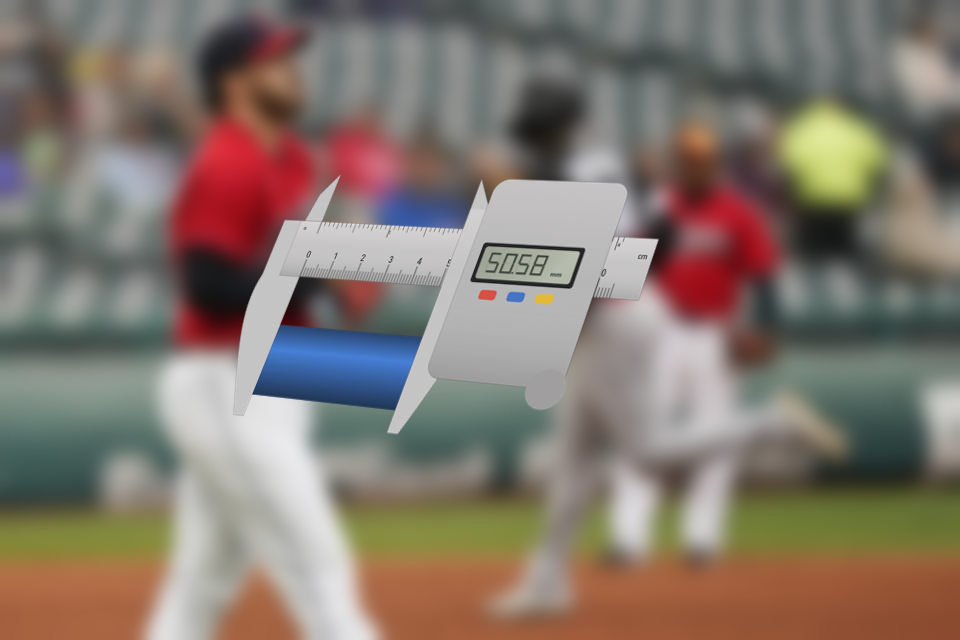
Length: mm 50.58
